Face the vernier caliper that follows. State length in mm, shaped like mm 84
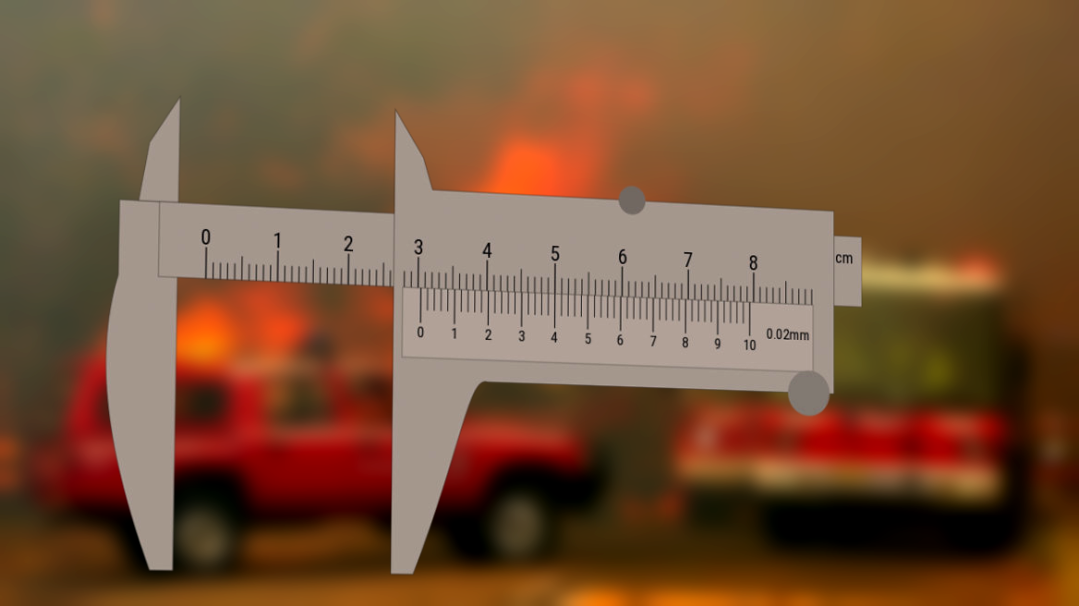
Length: mm 30.4
